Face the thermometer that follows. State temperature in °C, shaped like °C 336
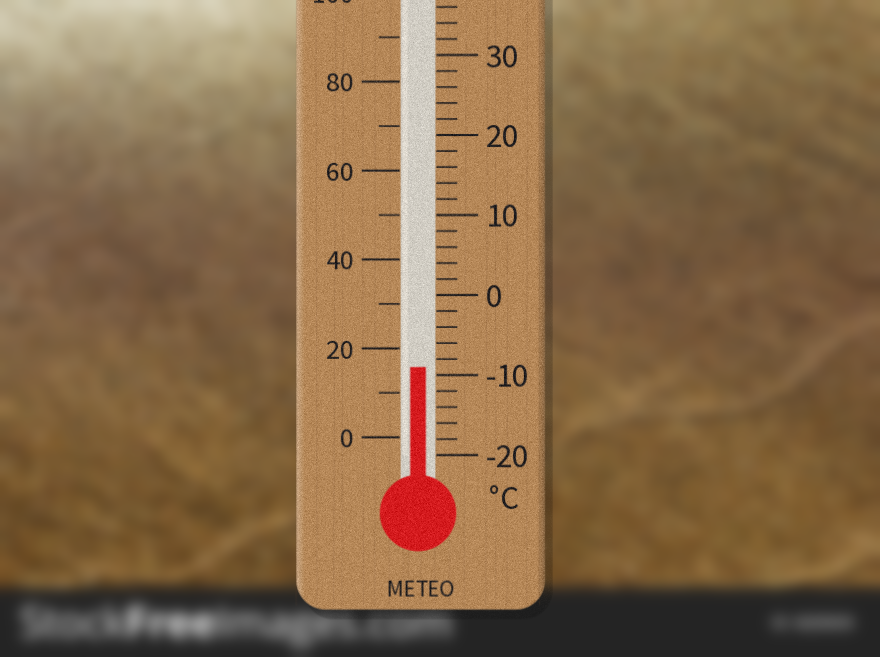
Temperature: °C -9
